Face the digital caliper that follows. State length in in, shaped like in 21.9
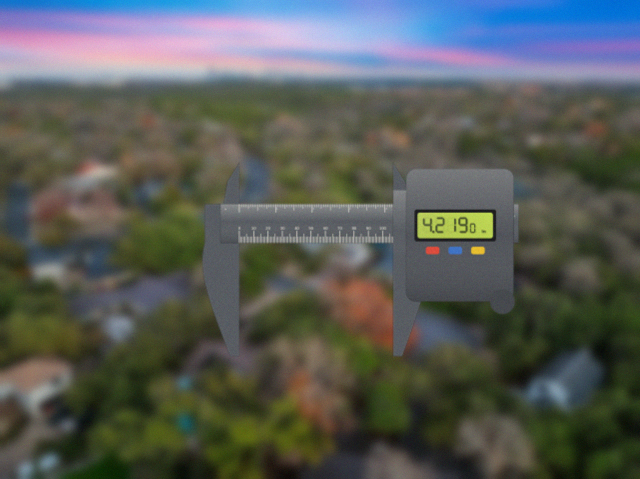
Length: in 4.2190
